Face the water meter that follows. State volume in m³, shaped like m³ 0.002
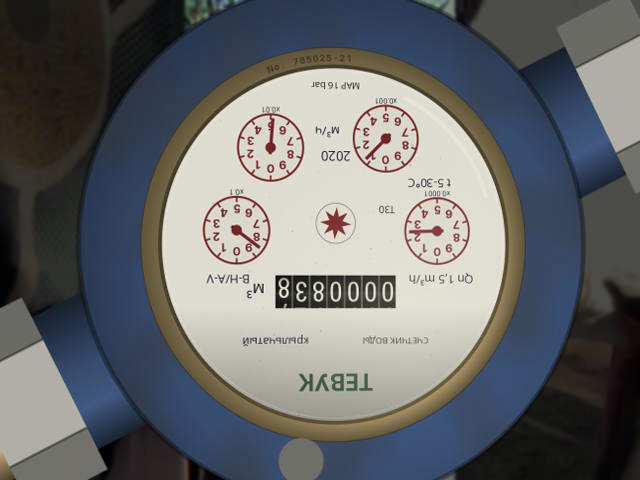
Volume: m³ 837.8512
